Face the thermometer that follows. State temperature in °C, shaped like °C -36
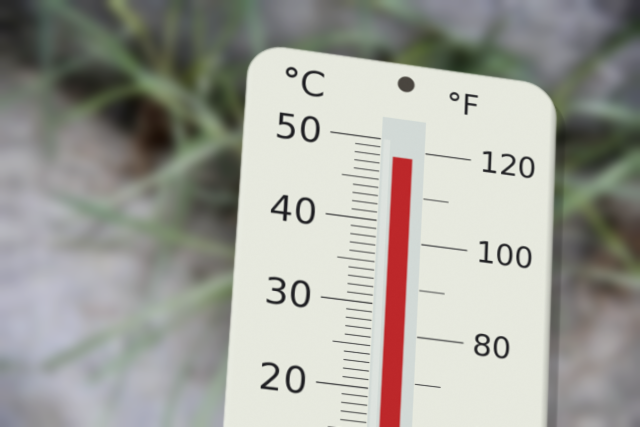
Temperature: °C 48
